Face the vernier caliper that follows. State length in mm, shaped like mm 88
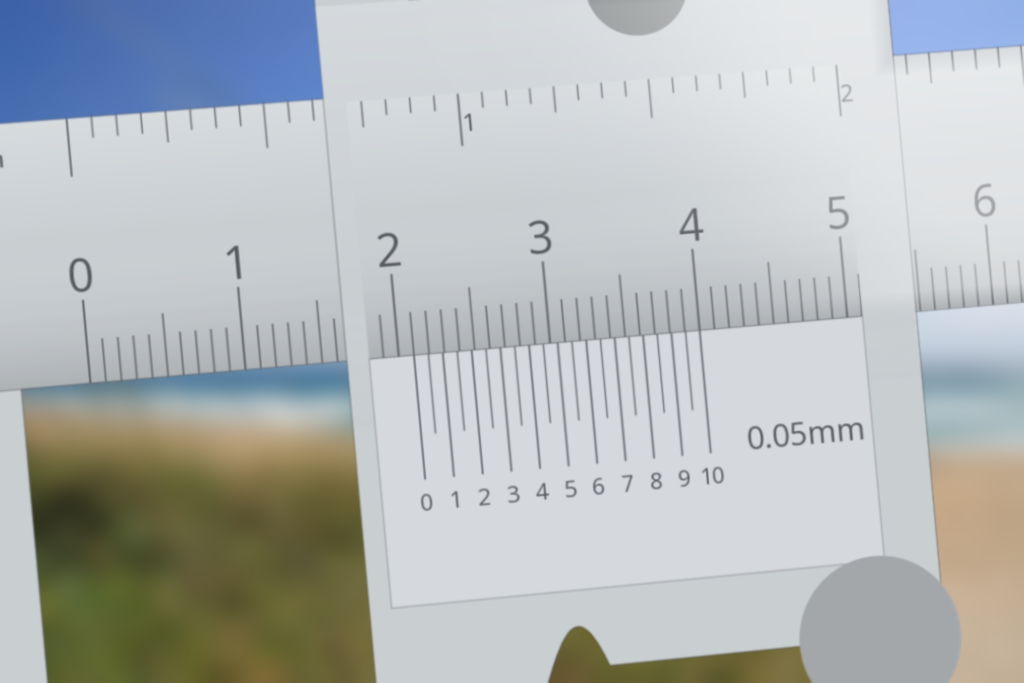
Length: mm 21.0
